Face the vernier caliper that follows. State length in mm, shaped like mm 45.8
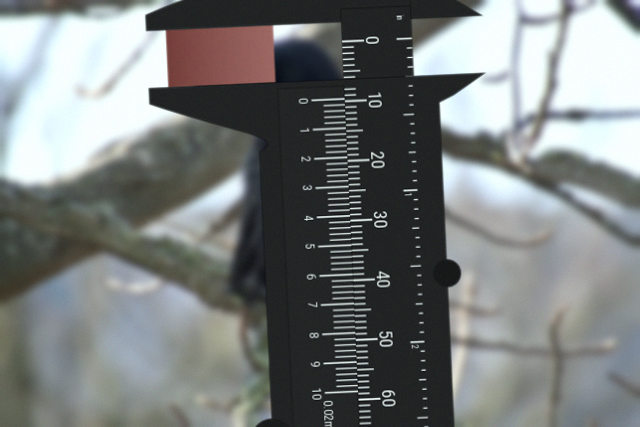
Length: mm 9.6
